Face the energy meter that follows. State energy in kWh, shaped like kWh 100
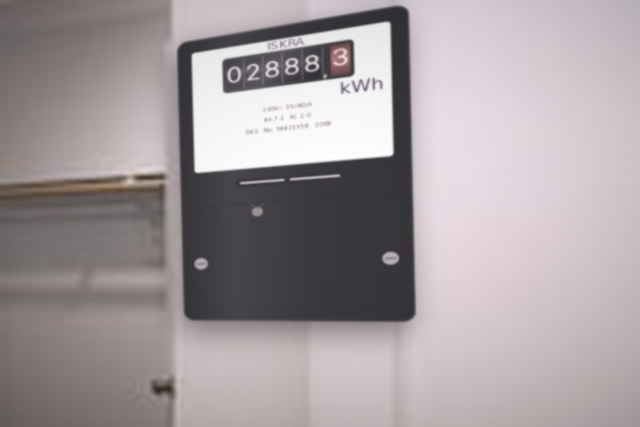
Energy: kWh 2888.3
